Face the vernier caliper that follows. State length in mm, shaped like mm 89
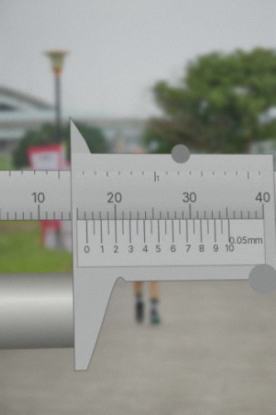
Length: mm 16.2
